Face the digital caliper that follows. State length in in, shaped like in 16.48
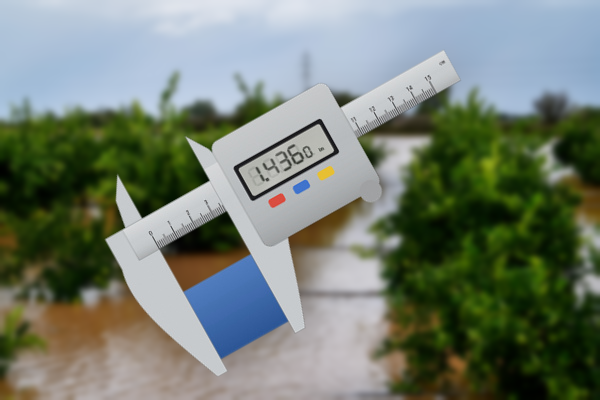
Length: in 1.4360
